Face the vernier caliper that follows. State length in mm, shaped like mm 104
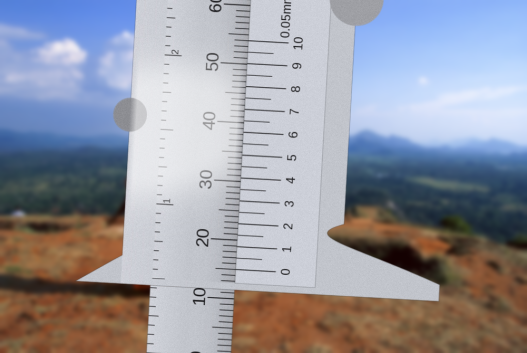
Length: mm 15.0
